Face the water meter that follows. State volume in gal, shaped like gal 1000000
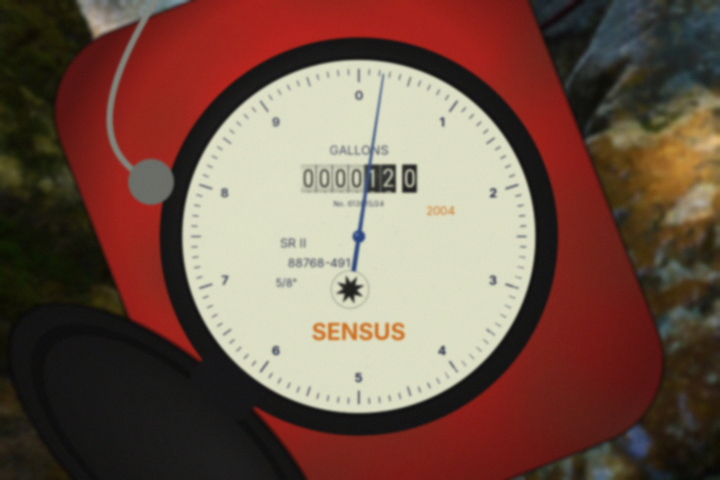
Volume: gal 120.2
